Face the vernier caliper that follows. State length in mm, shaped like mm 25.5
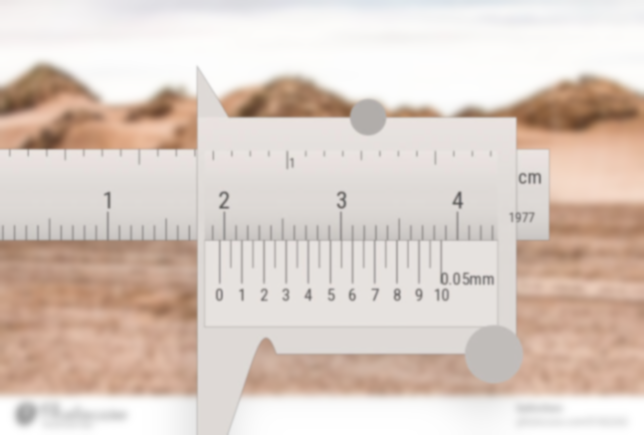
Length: mm 19.6
